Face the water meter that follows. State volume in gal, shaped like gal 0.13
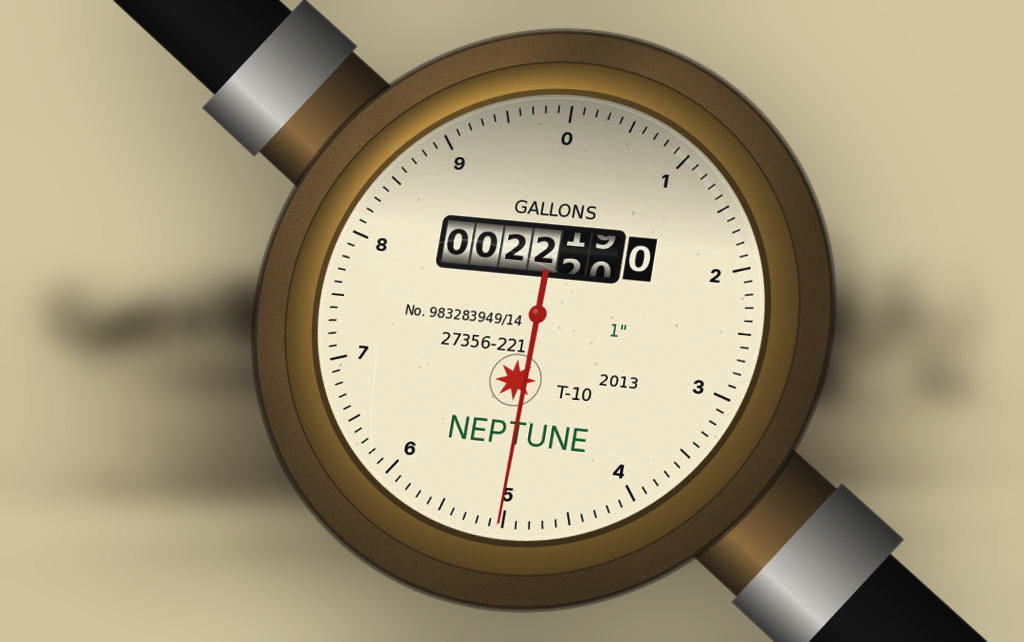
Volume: gal 22195.0
